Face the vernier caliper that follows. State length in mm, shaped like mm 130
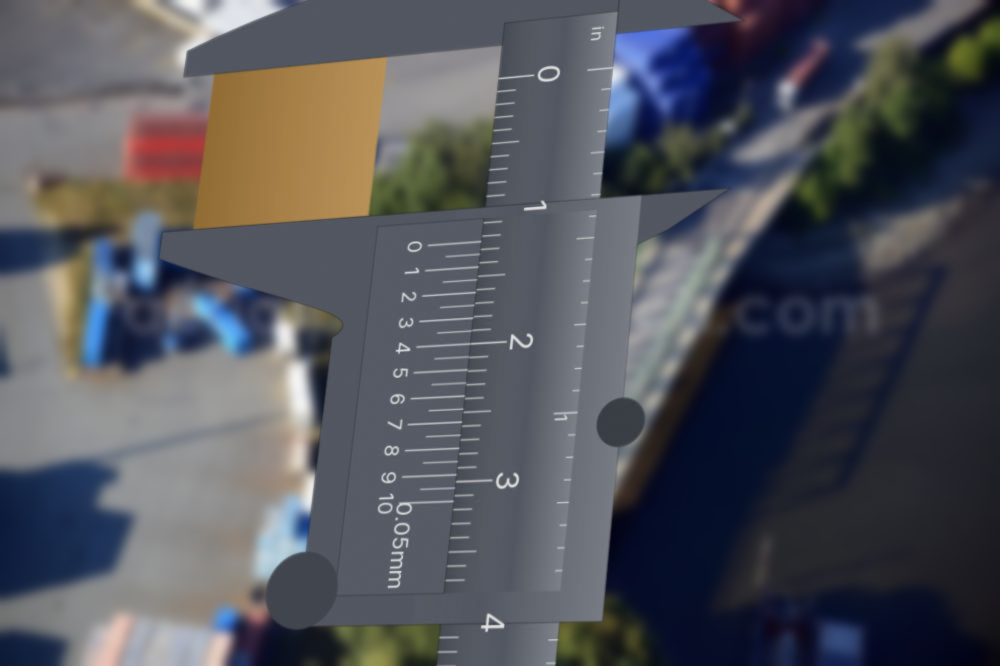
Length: mm 12.4
